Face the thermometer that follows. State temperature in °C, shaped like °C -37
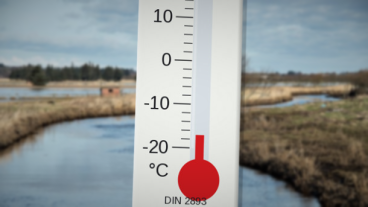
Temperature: °C -17
